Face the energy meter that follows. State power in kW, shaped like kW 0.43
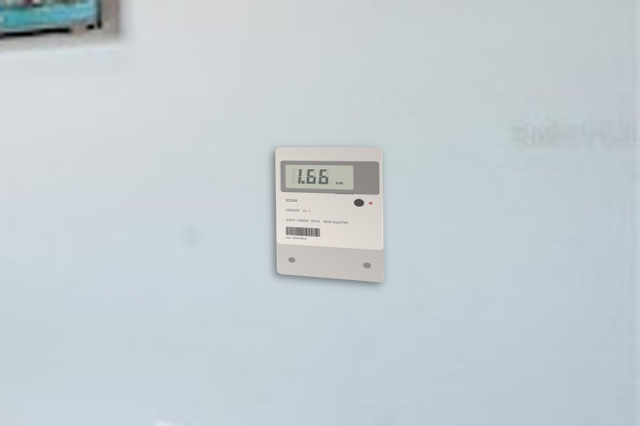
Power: kW 1.66
